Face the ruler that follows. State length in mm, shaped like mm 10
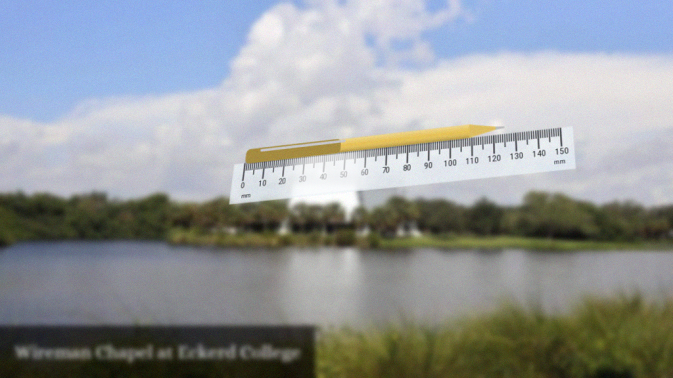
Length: mm 125
